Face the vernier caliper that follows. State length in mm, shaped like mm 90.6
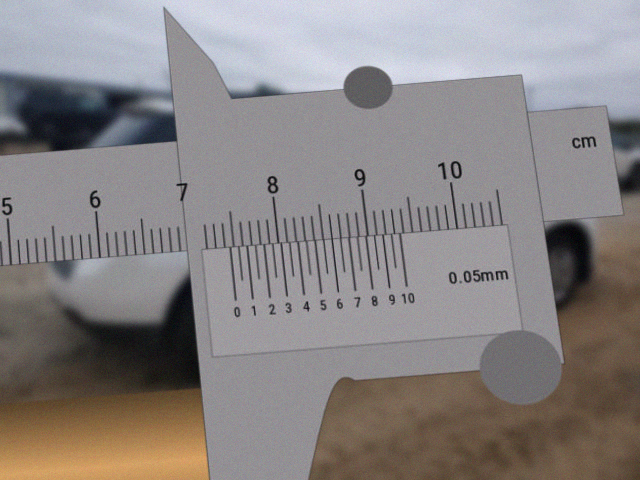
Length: mm 74.6
